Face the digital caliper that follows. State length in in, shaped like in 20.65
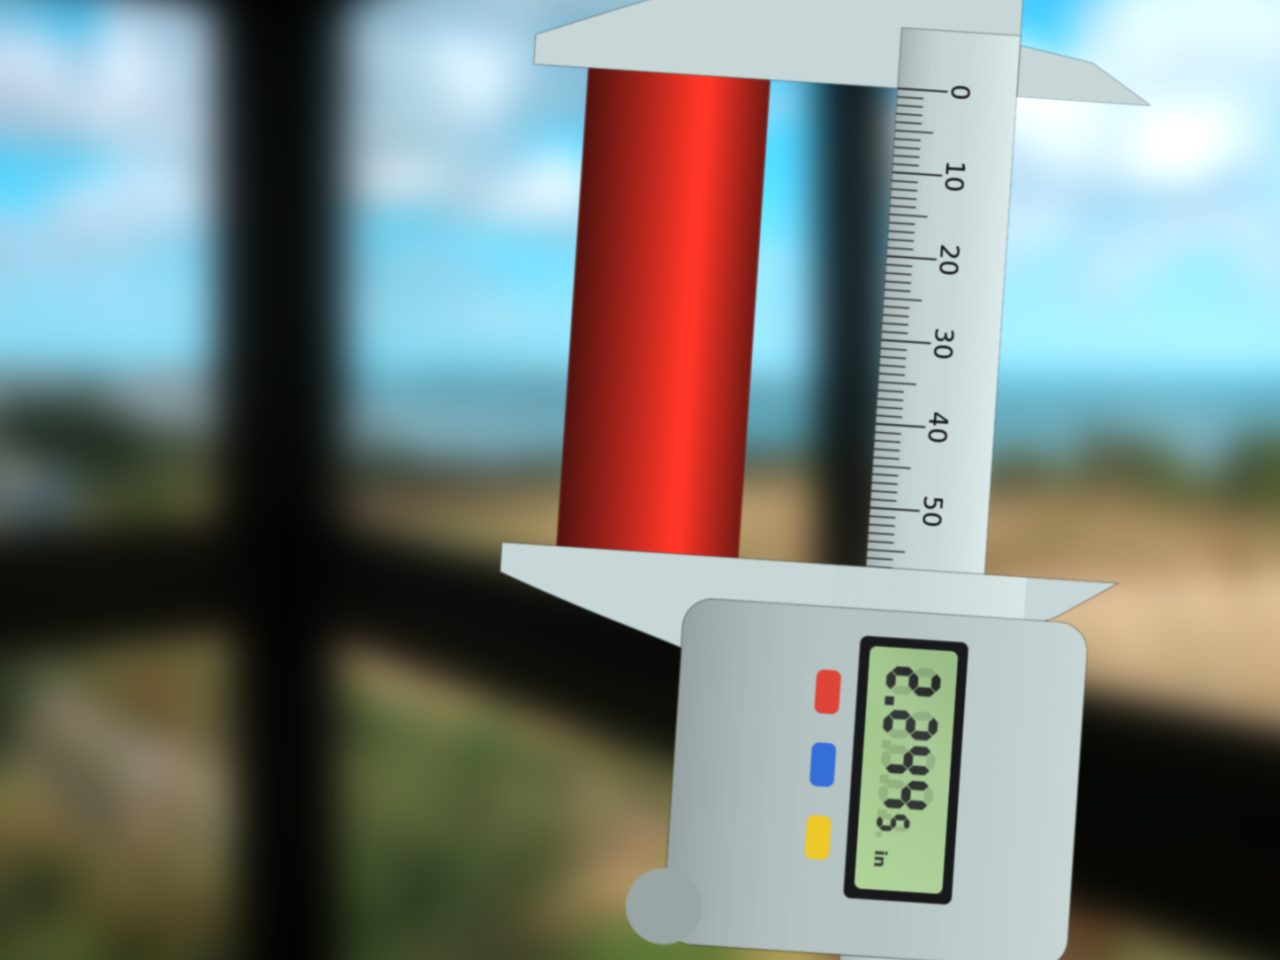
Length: in 2.2445
